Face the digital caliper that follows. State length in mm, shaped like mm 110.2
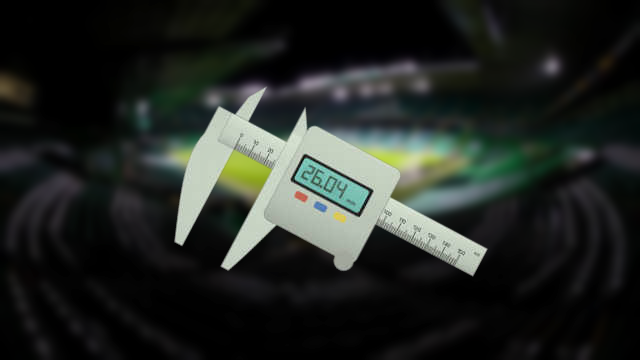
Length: mm 26.04
